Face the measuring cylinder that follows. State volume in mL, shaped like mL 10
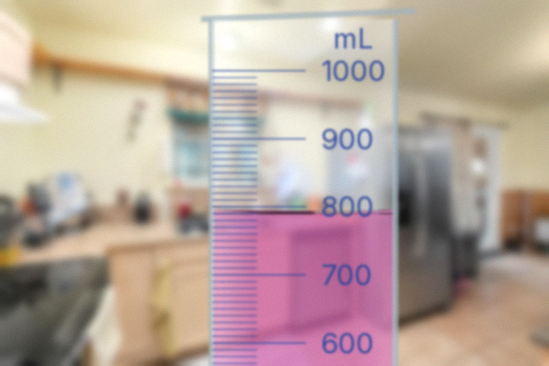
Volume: mL 790
